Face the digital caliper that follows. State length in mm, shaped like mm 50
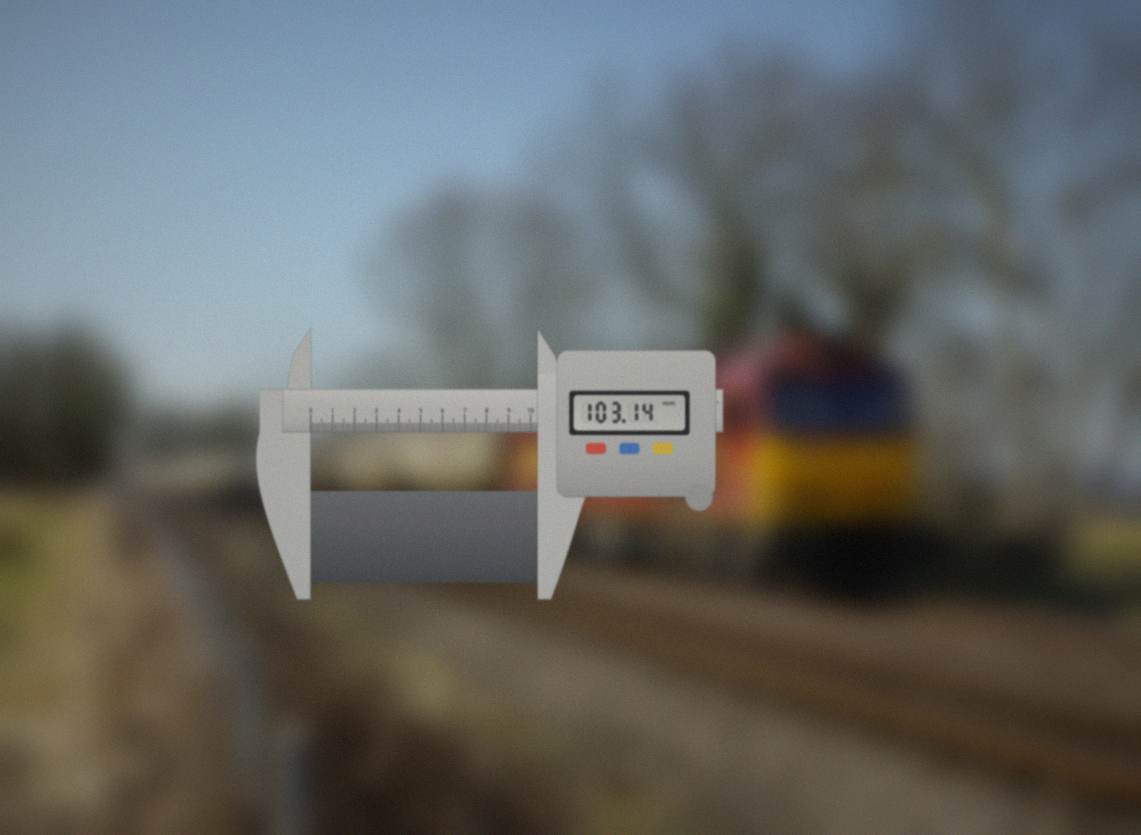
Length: mm 103.14
